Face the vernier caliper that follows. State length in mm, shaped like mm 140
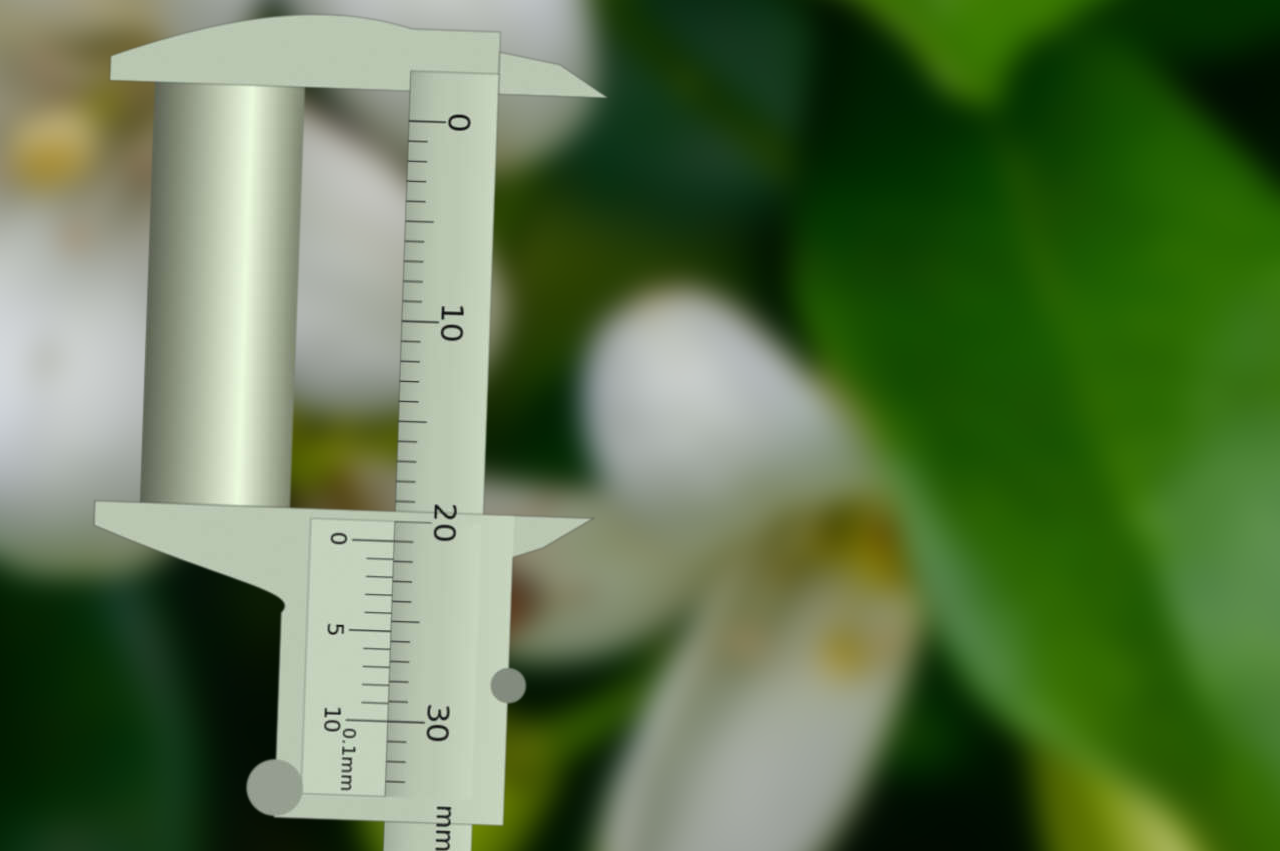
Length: mm 21.0
